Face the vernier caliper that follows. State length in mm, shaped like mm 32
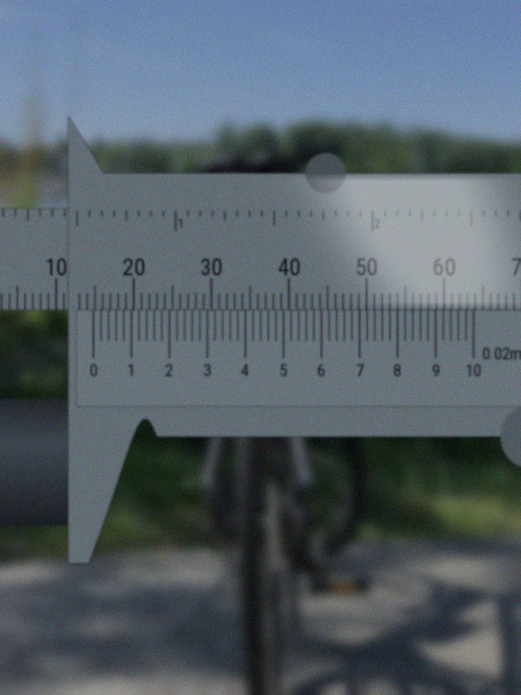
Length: mm 14.8
